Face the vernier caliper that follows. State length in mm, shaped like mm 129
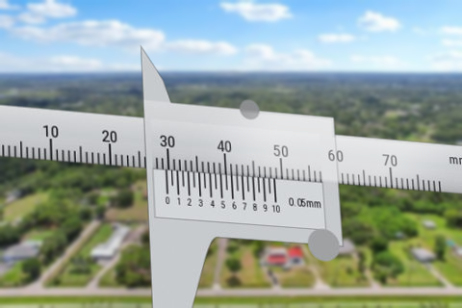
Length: mm 29.6
